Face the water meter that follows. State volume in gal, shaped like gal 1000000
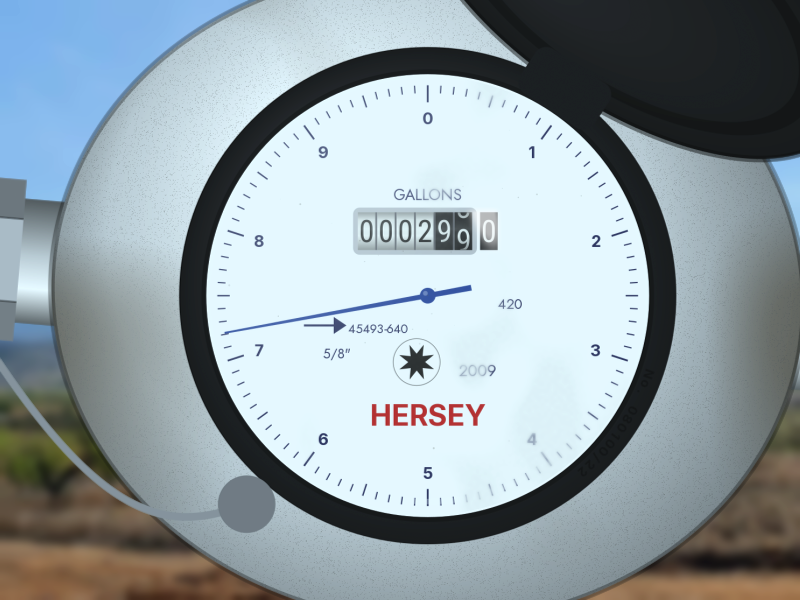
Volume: gal 2987.2
